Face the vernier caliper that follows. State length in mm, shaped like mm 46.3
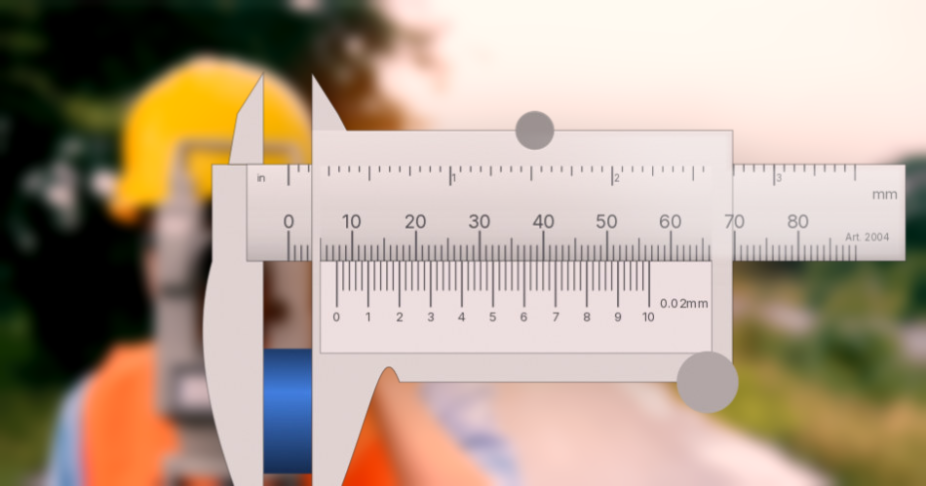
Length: mm 7.6
